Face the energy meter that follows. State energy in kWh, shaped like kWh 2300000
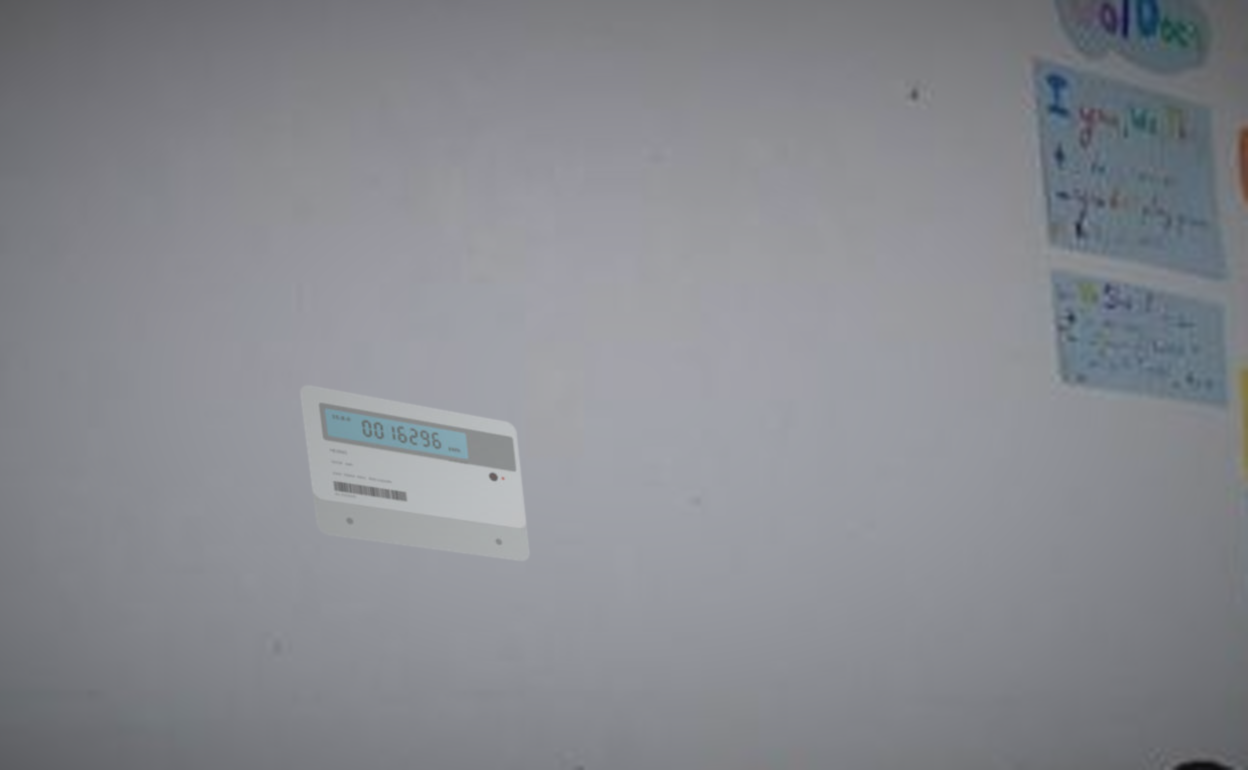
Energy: kWh 16296
